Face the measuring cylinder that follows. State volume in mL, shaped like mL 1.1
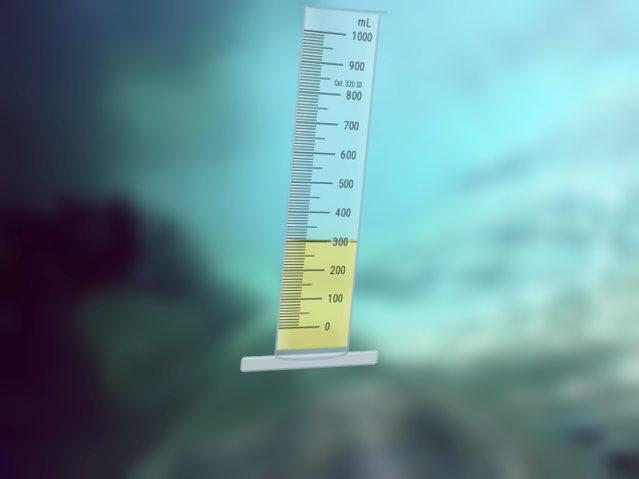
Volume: mL 300
